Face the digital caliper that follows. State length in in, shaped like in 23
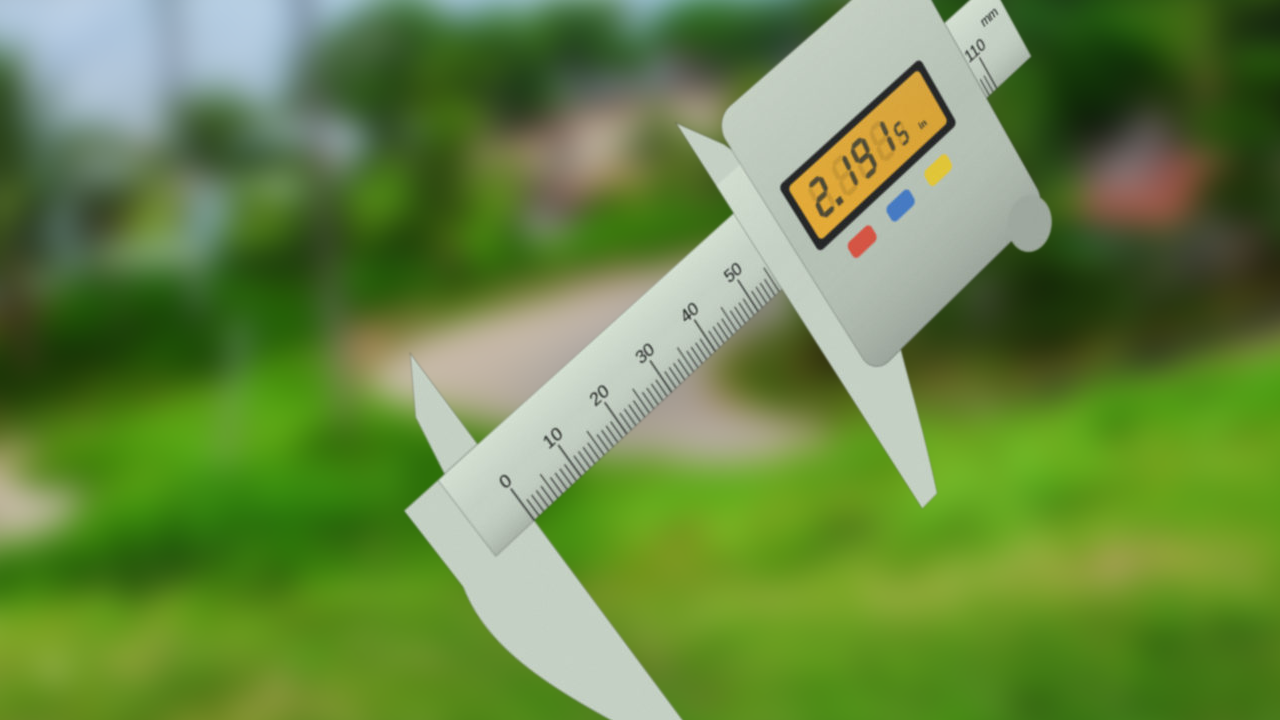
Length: in 2.1915
